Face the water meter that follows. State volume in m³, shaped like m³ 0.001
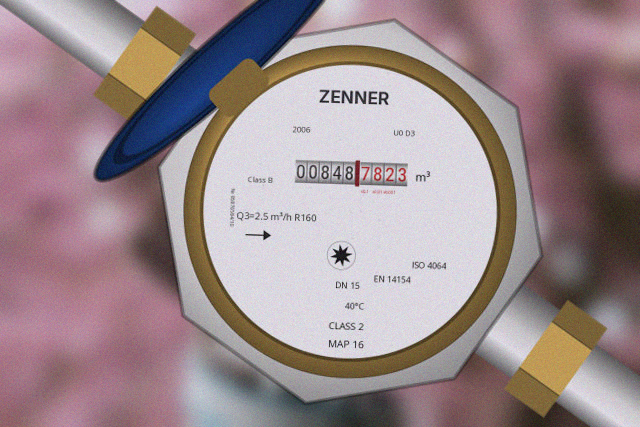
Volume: m³ 848.7823
